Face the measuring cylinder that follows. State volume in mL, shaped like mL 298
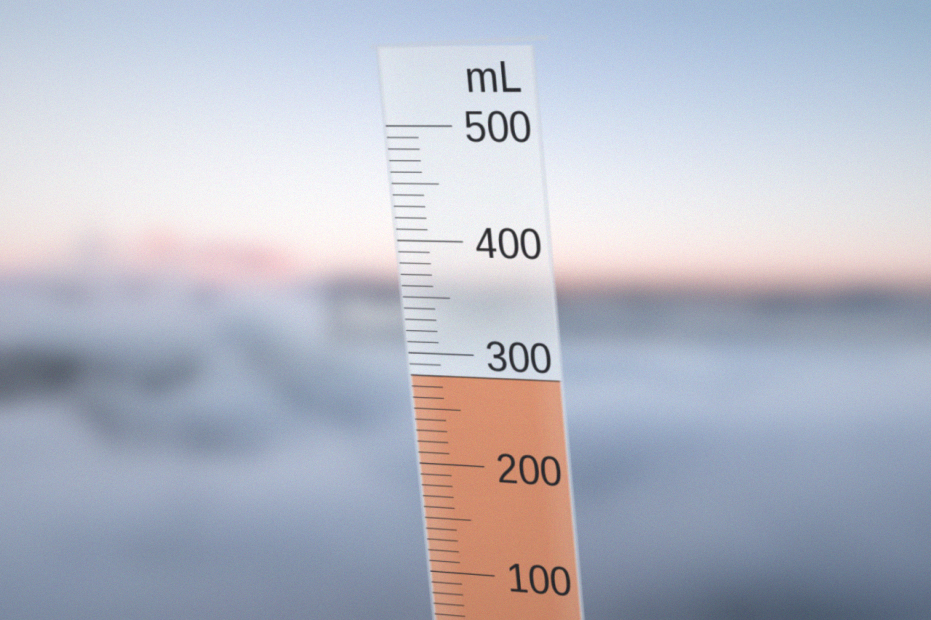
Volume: mL 280
